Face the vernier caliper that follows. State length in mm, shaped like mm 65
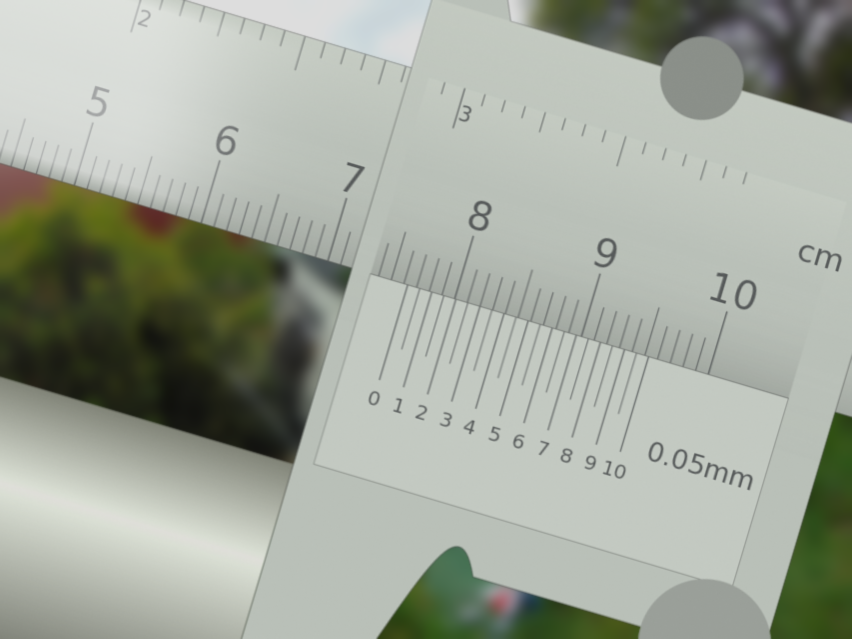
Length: mm 76.3
